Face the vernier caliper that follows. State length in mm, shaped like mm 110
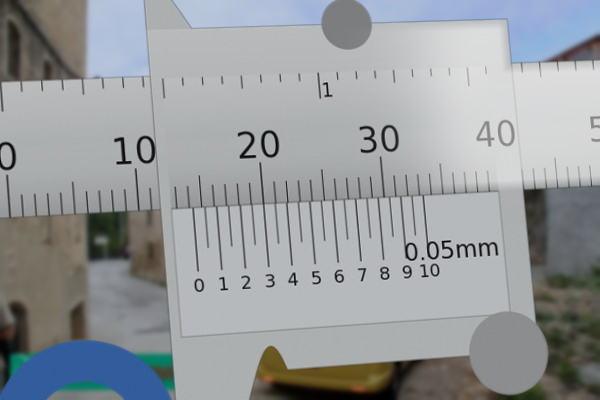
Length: mm 14.3
